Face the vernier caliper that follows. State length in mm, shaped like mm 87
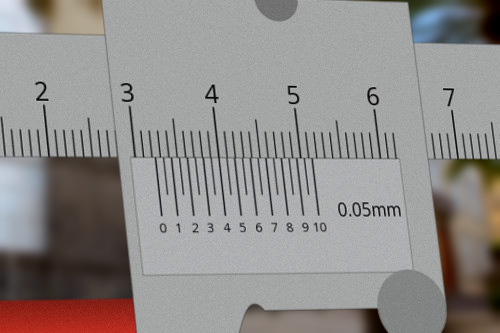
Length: mm 32.4
